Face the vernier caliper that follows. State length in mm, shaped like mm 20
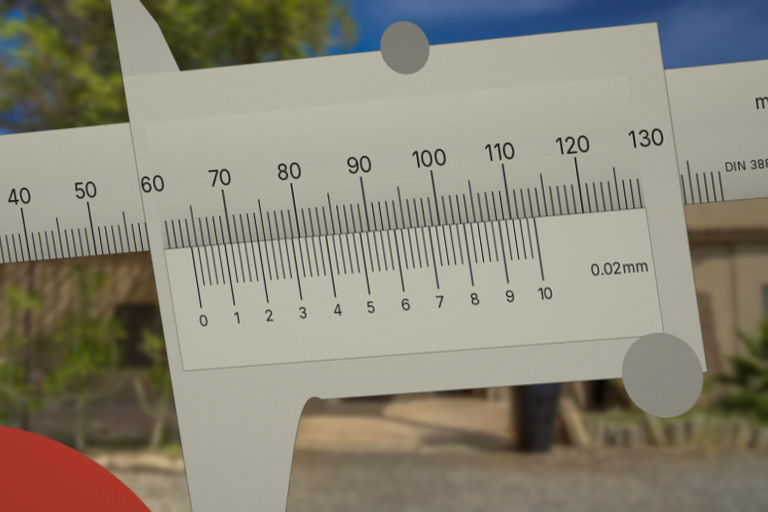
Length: mm 64.2
